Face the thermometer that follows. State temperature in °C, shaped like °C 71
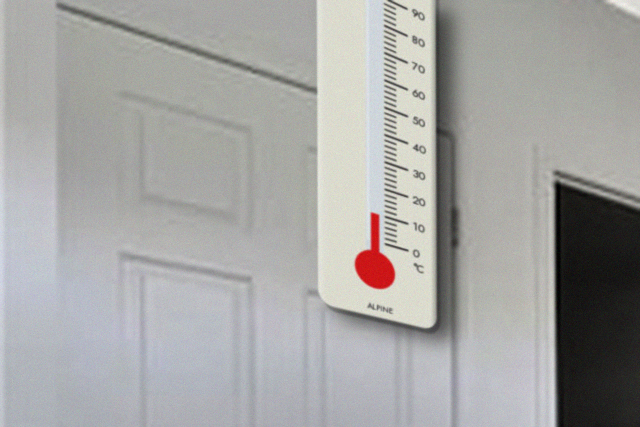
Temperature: °C 10
